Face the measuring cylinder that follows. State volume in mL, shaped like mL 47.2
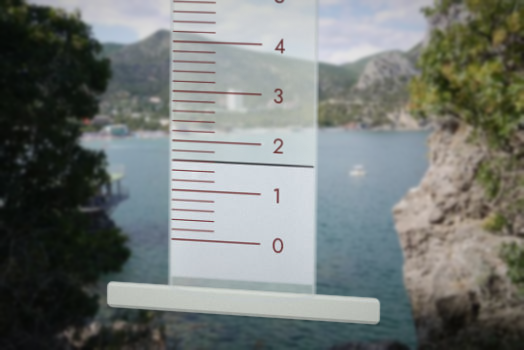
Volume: mL 1.6
